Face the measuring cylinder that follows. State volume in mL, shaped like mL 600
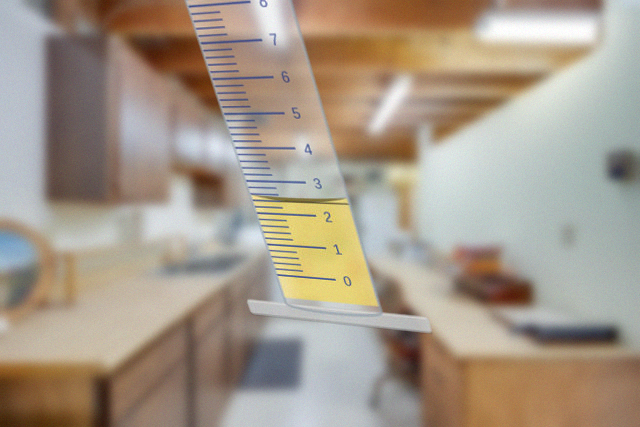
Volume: mL 2.4
